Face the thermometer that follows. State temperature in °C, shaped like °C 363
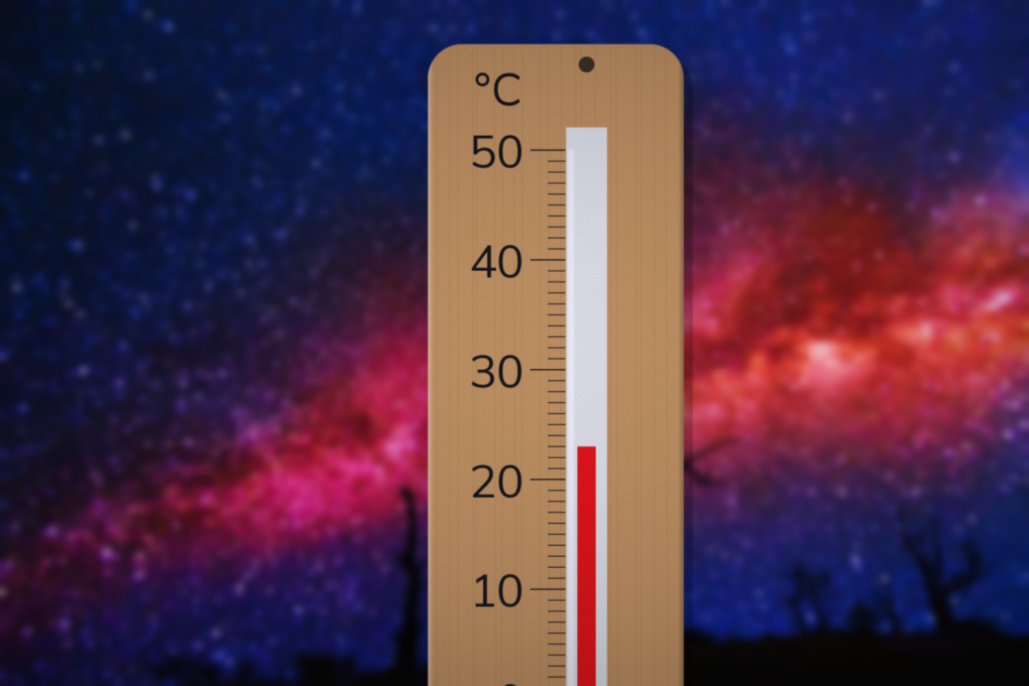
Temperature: °C 23
